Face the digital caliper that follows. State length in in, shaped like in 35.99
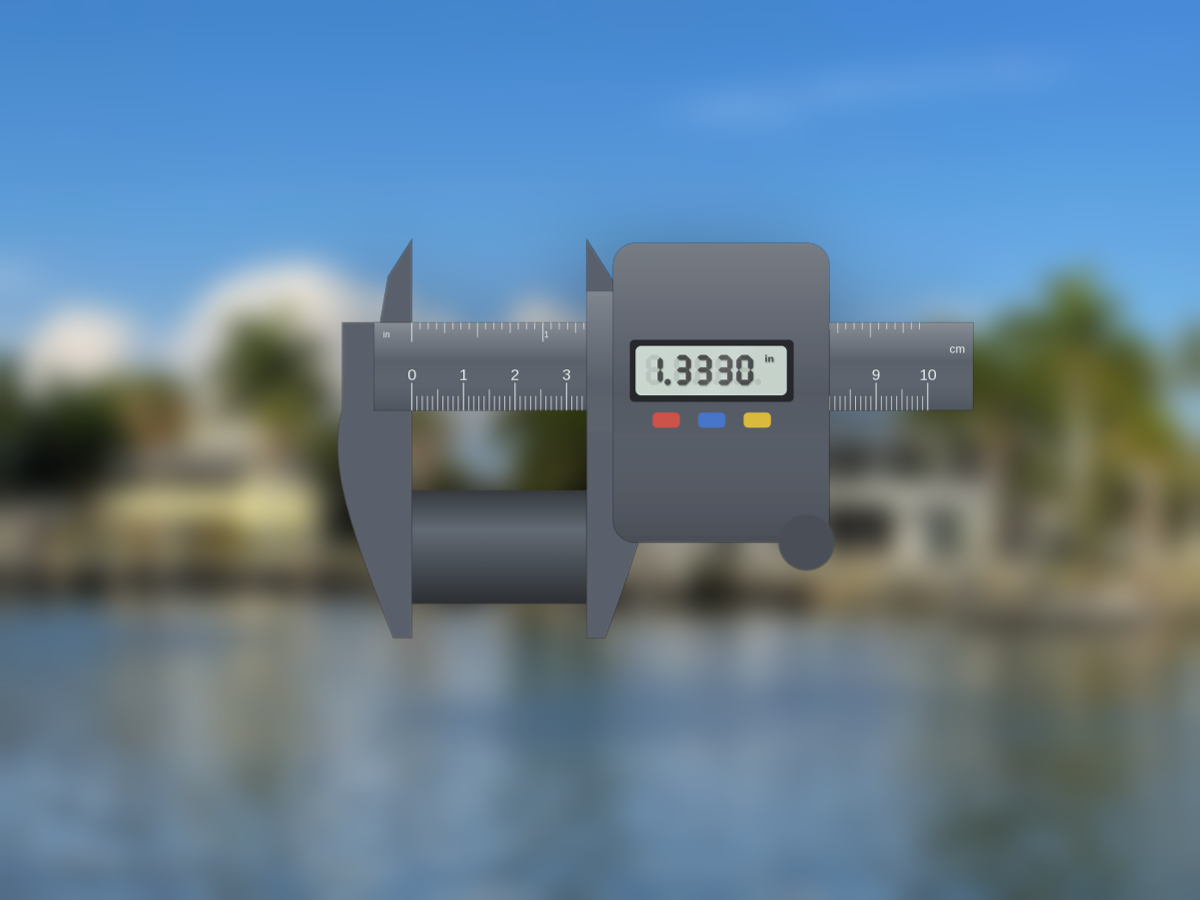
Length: in 1.3330
